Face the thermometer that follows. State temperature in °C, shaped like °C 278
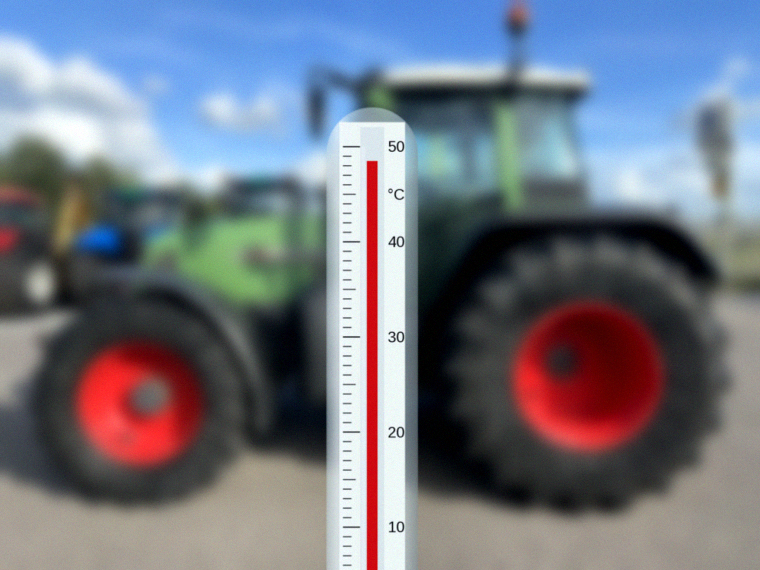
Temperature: °C 48.5
